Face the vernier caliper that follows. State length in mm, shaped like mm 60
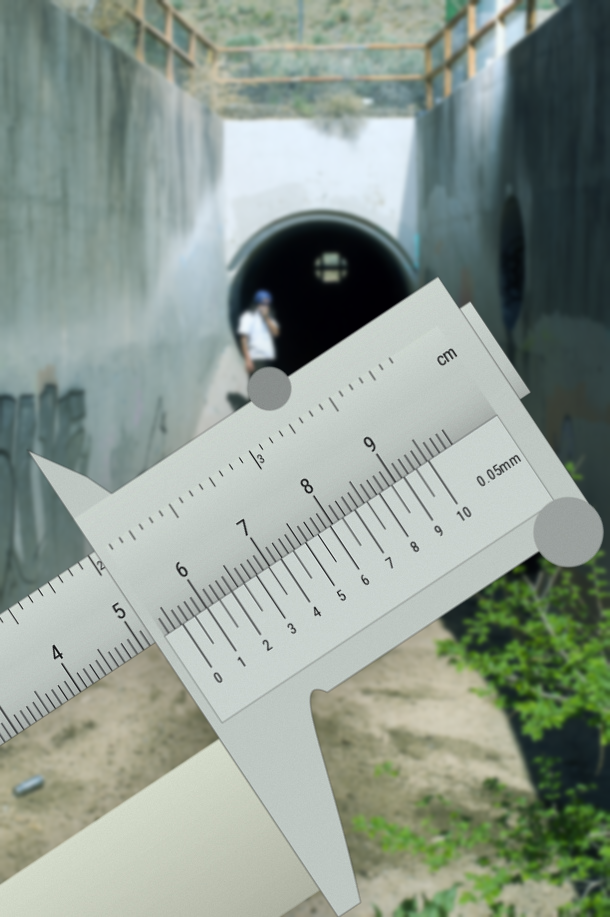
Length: mm 56.2
